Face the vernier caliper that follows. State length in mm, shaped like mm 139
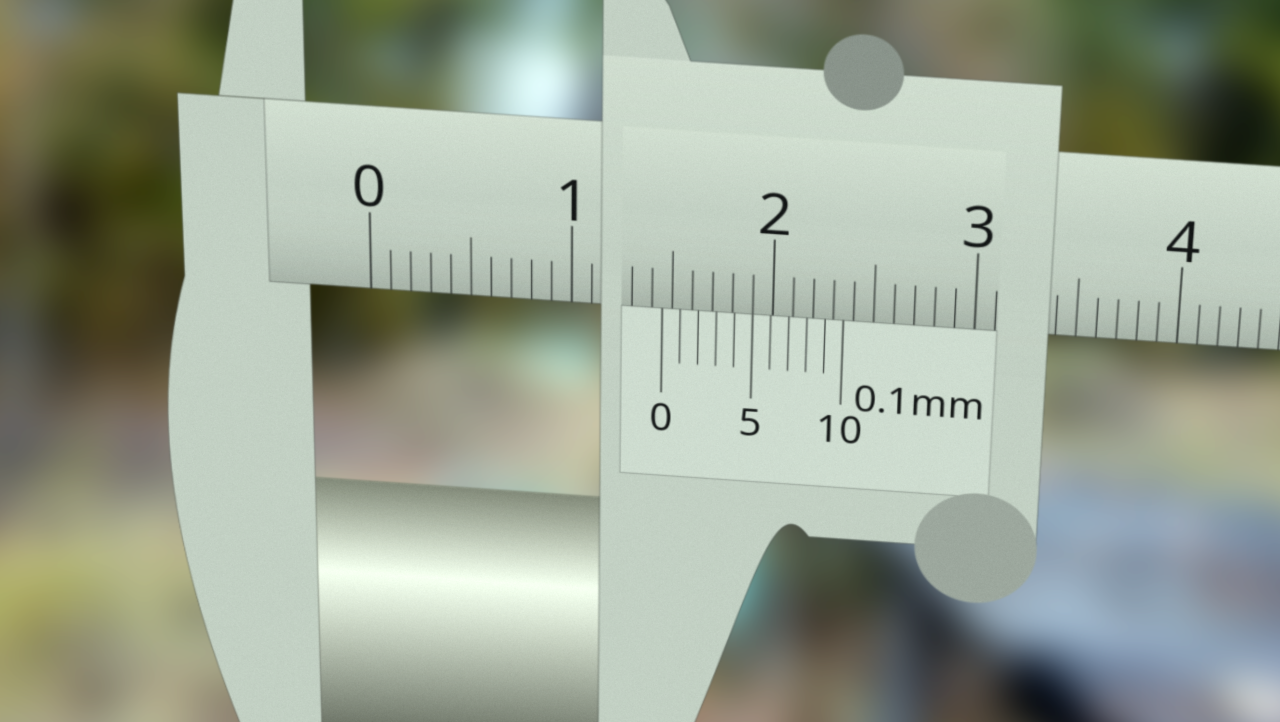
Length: mm 14.5
